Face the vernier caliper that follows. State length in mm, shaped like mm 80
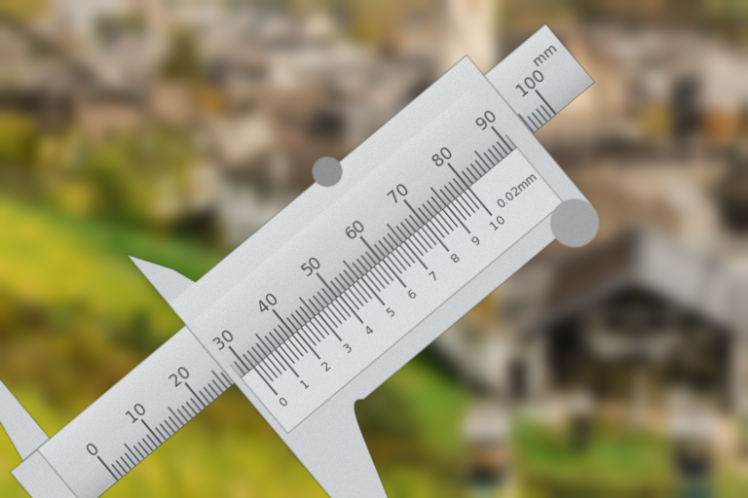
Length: mm 31.0
